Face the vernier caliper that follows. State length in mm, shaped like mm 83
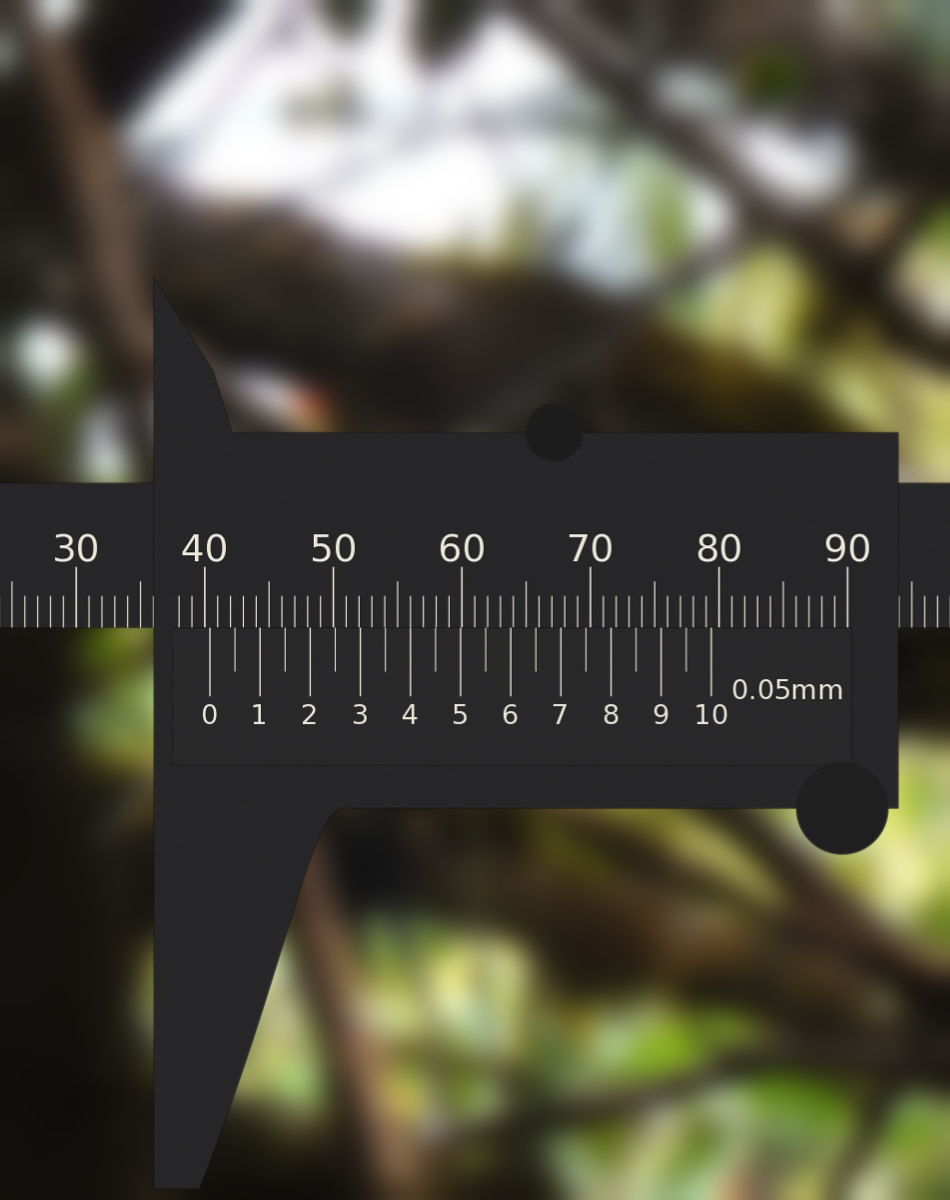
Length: mm 40.4
